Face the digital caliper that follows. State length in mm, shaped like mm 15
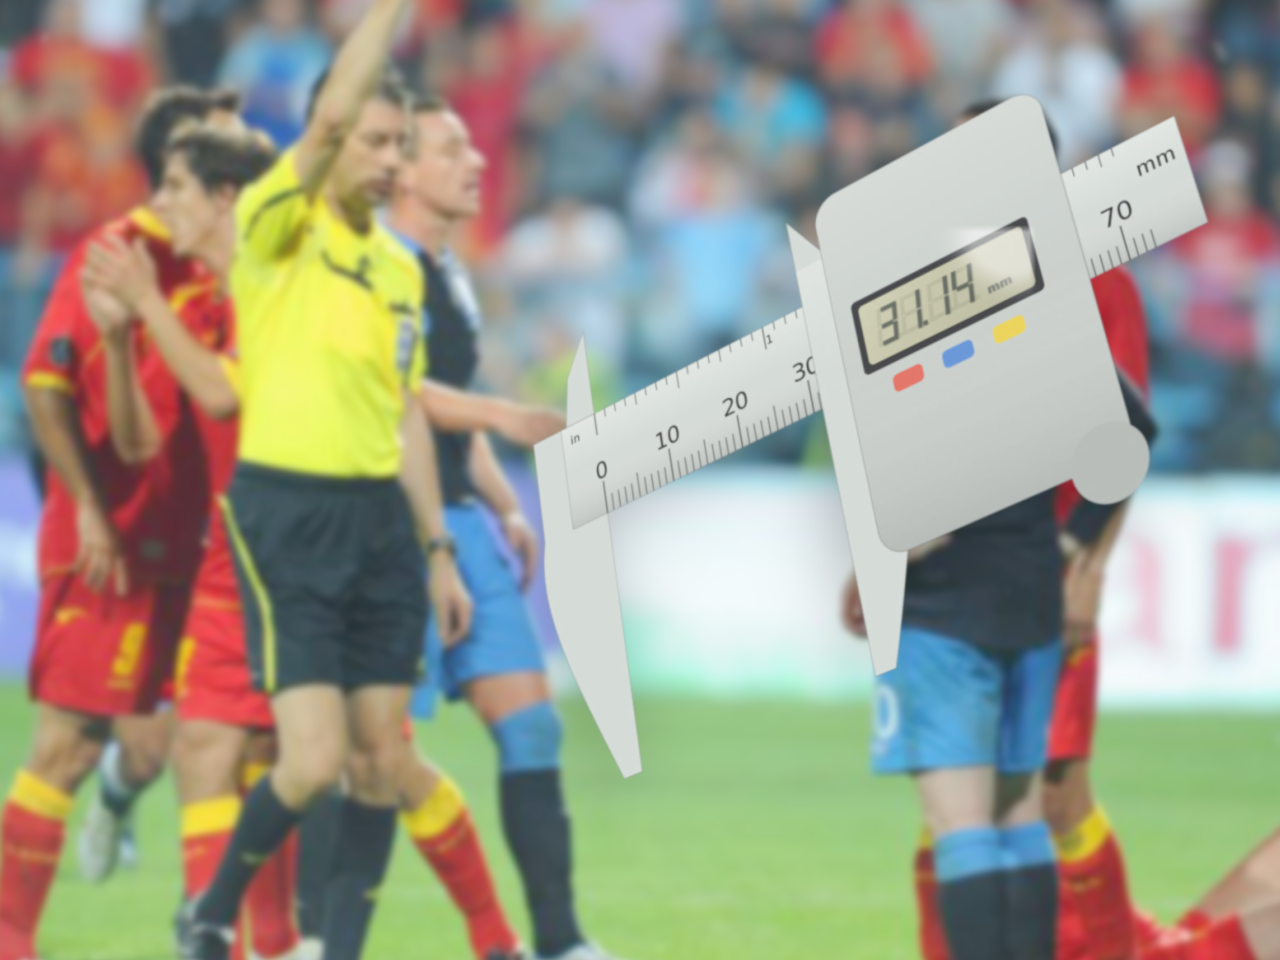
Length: mm 31.14
